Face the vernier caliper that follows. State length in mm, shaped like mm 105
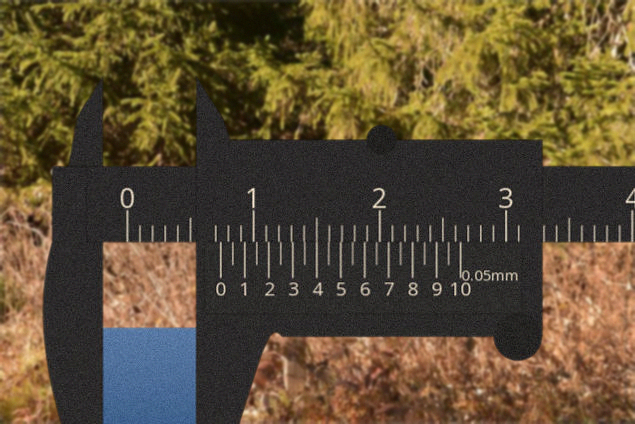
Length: mm 7.4
